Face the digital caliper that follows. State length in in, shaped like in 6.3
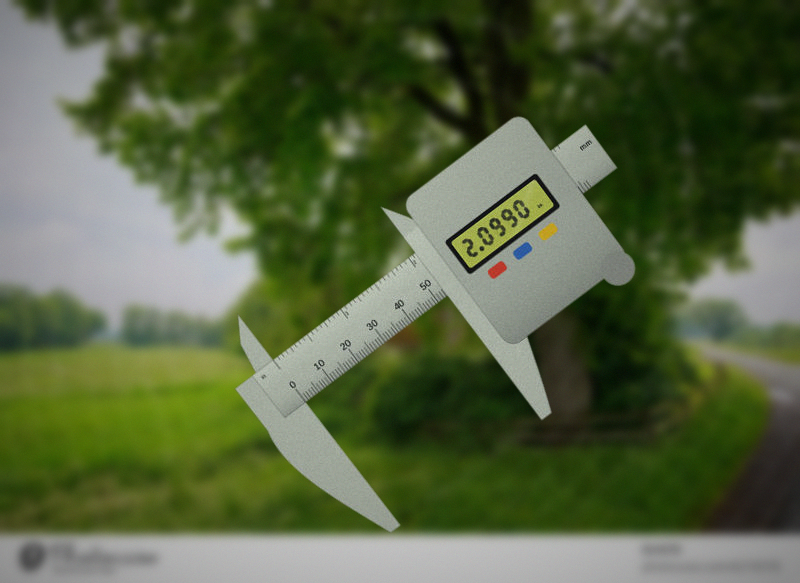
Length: in 2.0990
